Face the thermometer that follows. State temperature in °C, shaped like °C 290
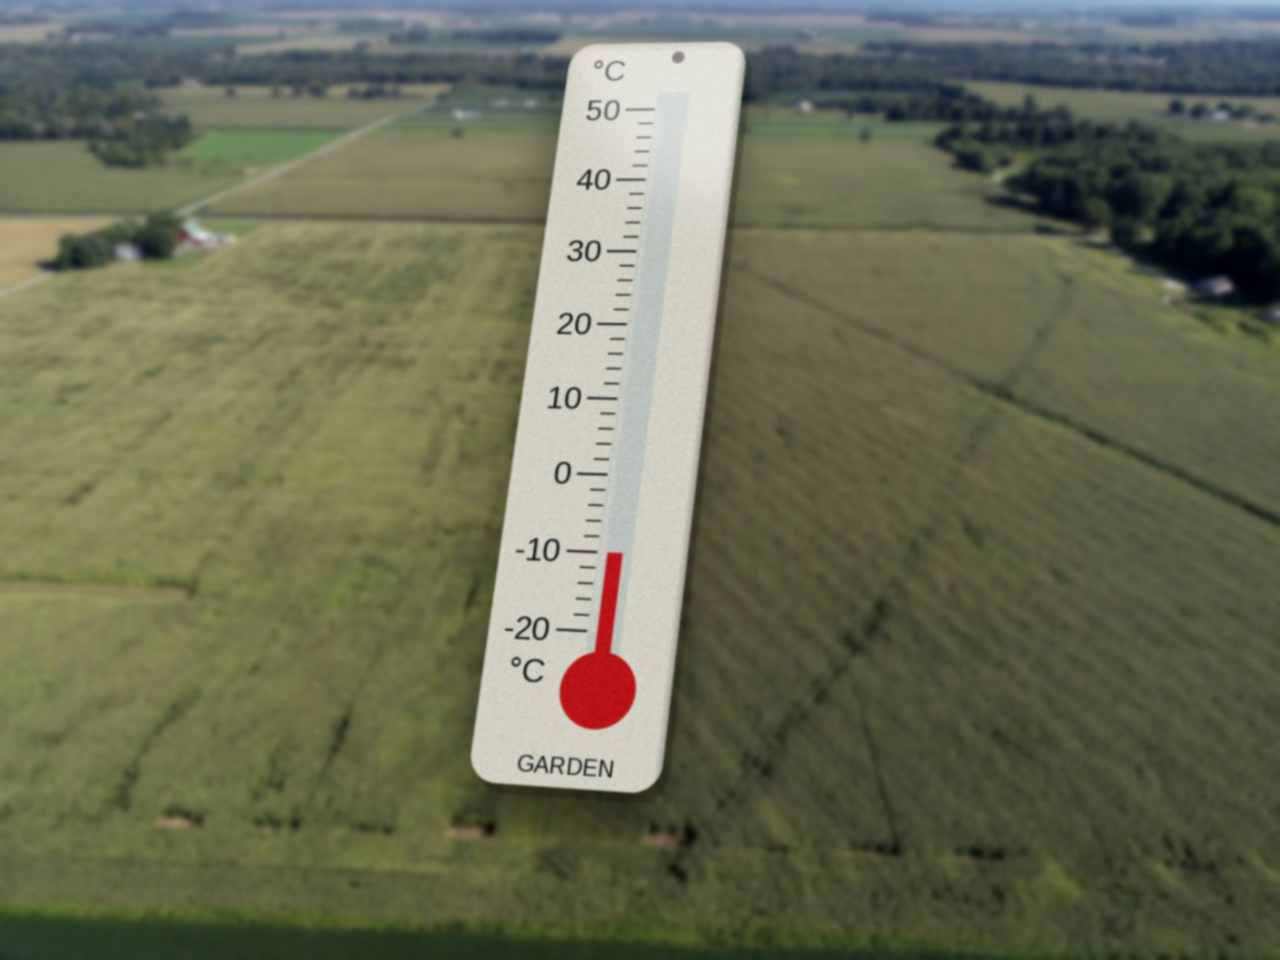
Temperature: °C -10
